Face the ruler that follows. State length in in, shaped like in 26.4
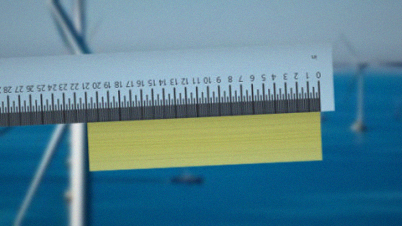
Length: in 21
